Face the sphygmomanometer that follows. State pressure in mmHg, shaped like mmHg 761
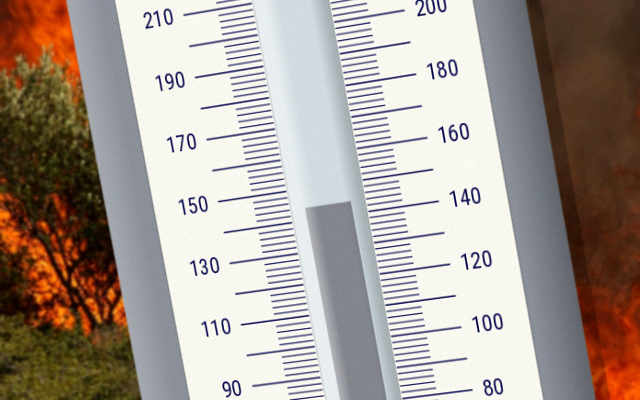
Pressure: mmHg 144
